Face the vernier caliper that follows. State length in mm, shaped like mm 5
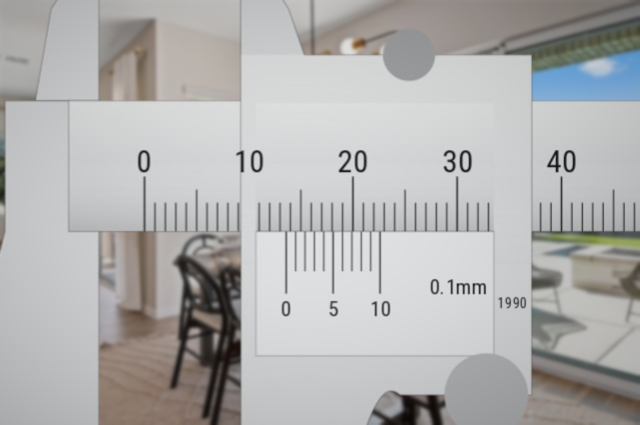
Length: mm 13.6
